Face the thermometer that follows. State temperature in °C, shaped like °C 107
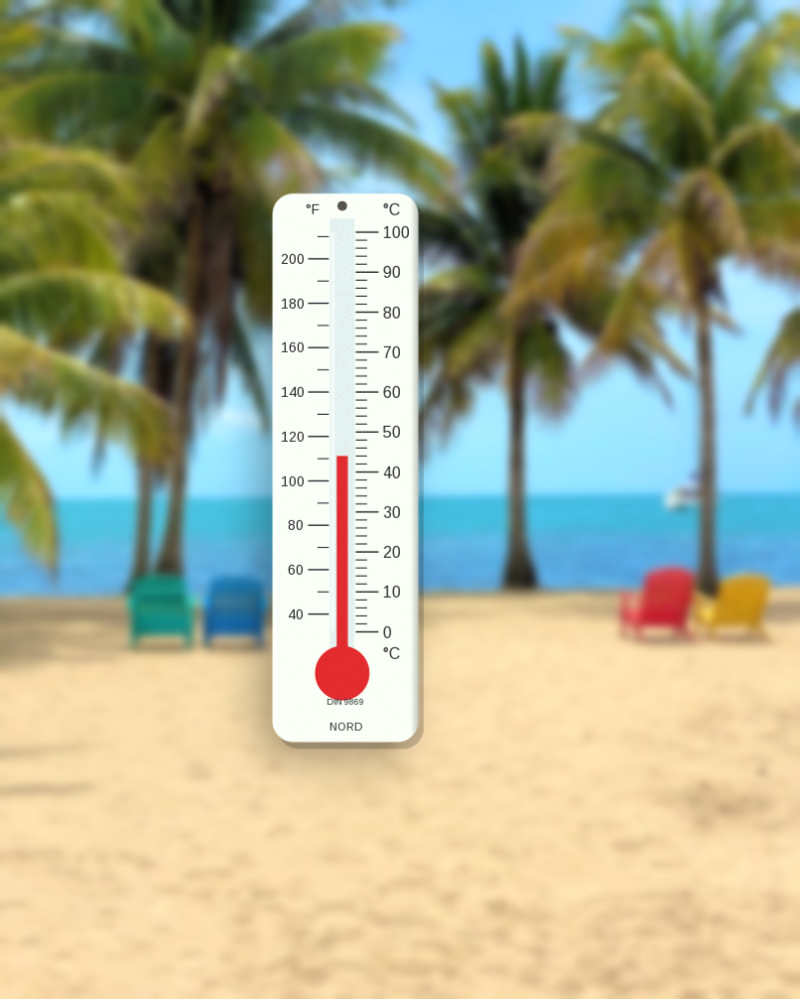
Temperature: °C 44
